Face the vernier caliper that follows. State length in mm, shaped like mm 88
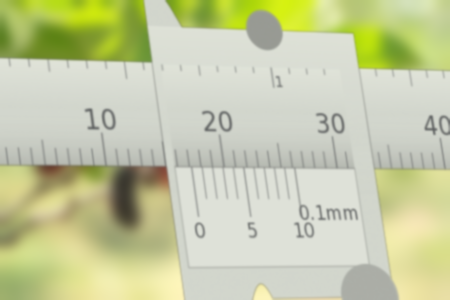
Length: mm 17.2
